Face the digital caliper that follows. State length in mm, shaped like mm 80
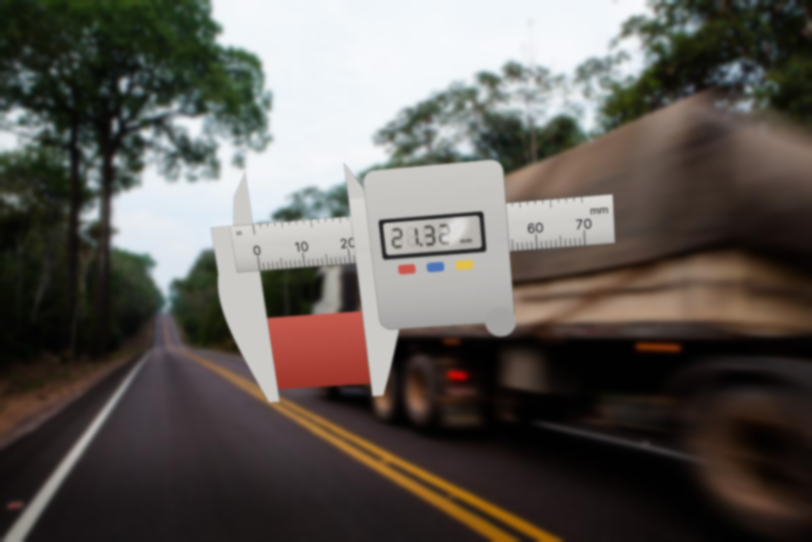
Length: mm 21.32
